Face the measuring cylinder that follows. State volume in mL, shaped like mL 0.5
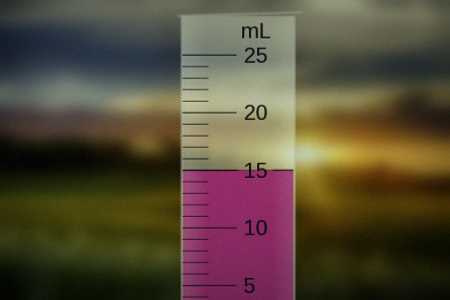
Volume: mL 15
